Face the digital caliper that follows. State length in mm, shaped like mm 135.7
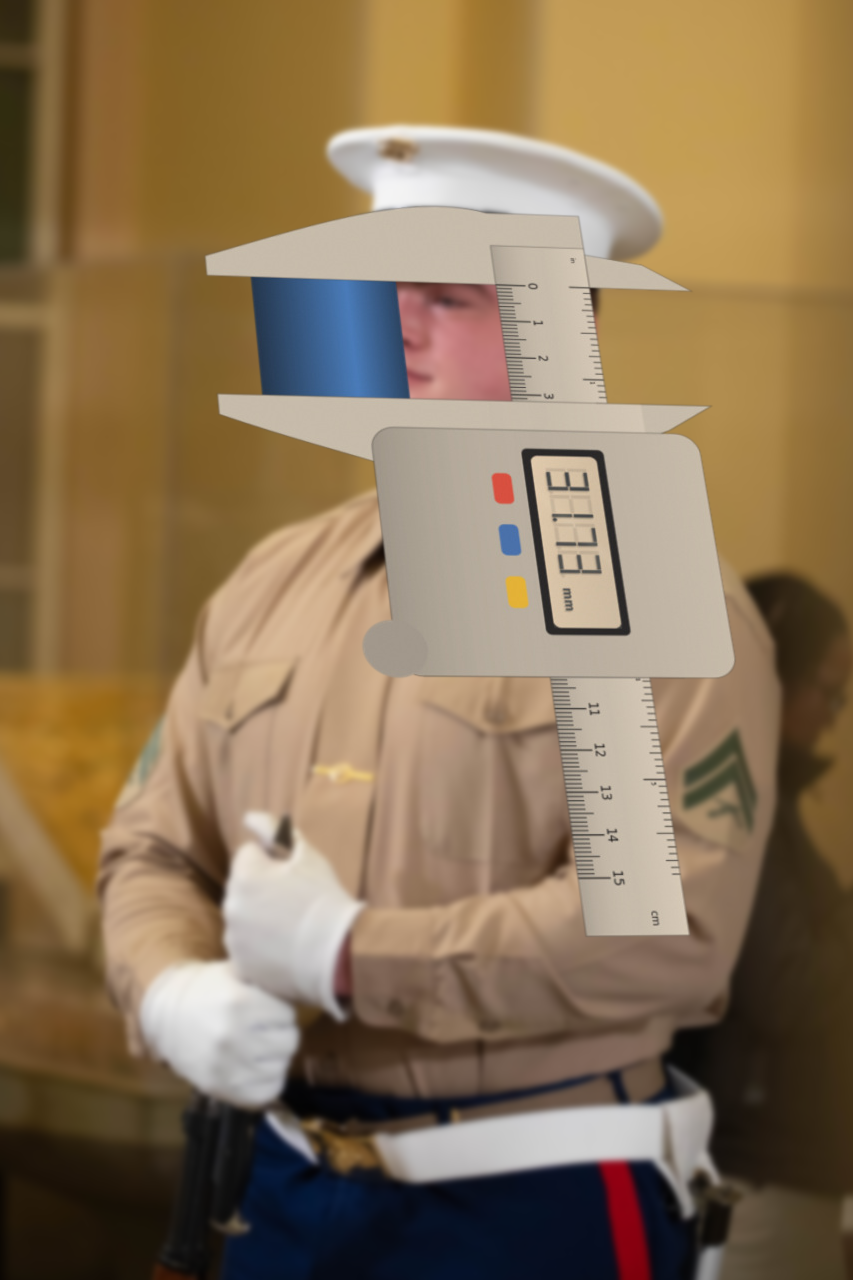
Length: mm 31.73
